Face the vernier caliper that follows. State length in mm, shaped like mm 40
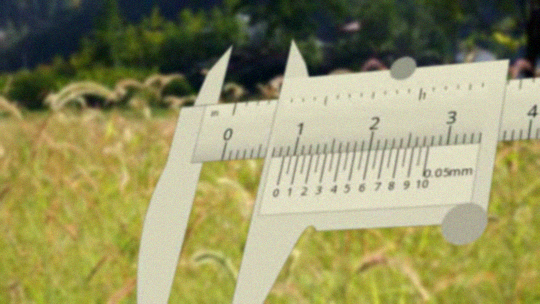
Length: mm 8.6
